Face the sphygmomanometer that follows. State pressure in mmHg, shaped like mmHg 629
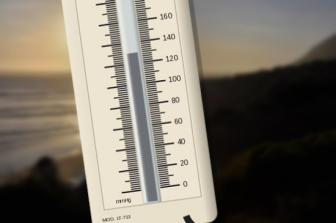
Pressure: mmHg 130
